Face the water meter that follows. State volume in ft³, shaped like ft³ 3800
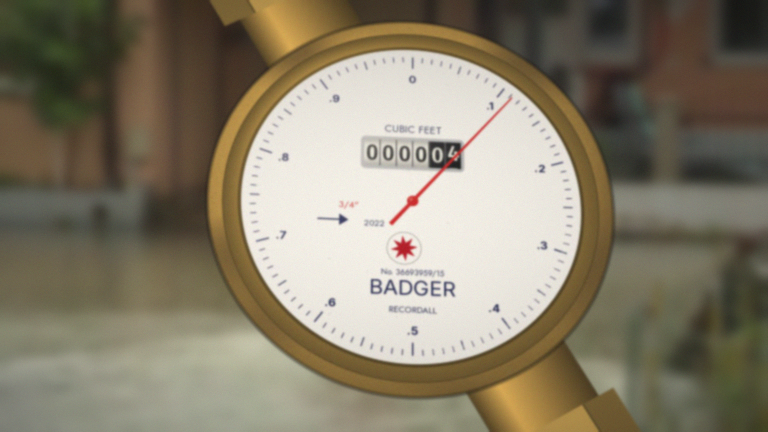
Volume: ft³ 4.11
